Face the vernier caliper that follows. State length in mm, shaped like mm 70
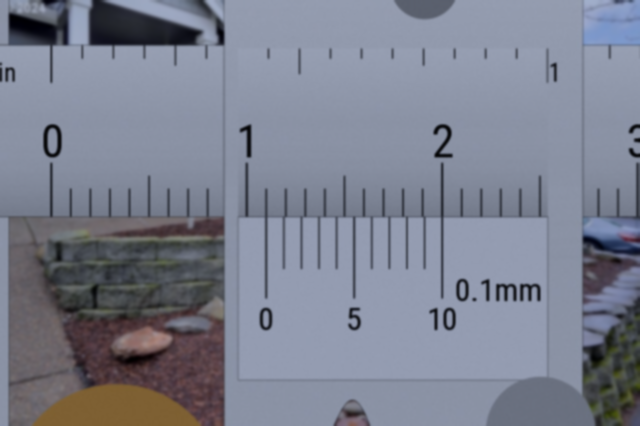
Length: mm 11.0
